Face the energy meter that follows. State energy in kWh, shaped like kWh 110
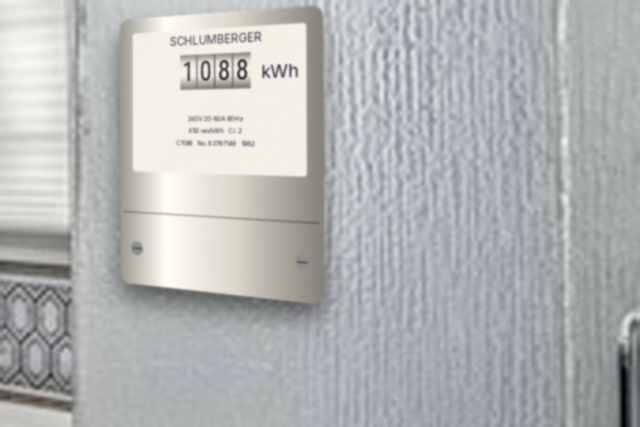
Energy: kWh 1088
